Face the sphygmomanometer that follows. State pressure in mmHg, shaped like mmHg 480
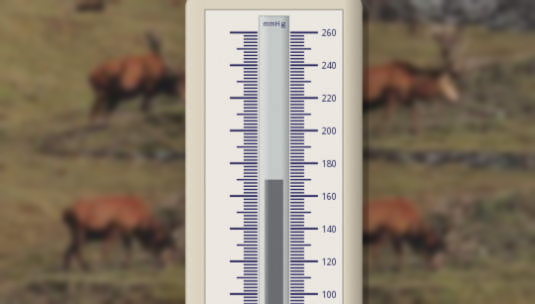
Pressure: mmHg 170
